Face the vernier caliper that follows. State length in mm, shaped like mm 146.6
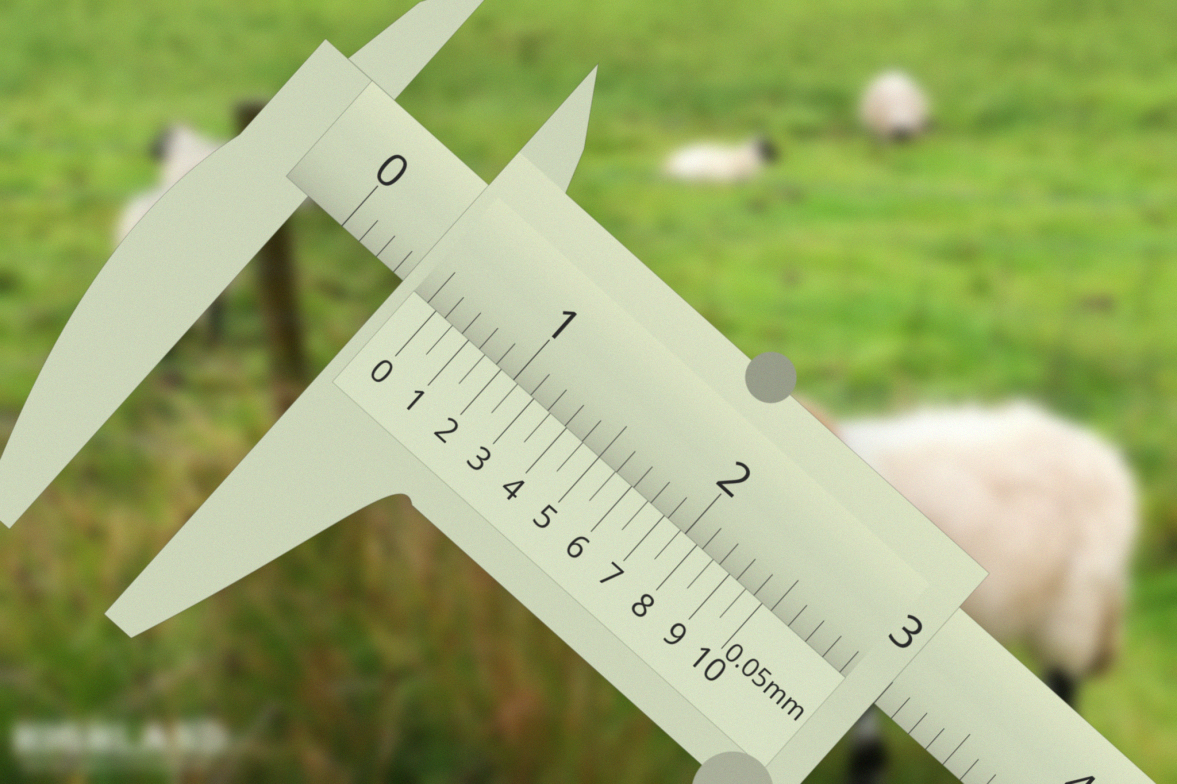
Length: mm 5.50
